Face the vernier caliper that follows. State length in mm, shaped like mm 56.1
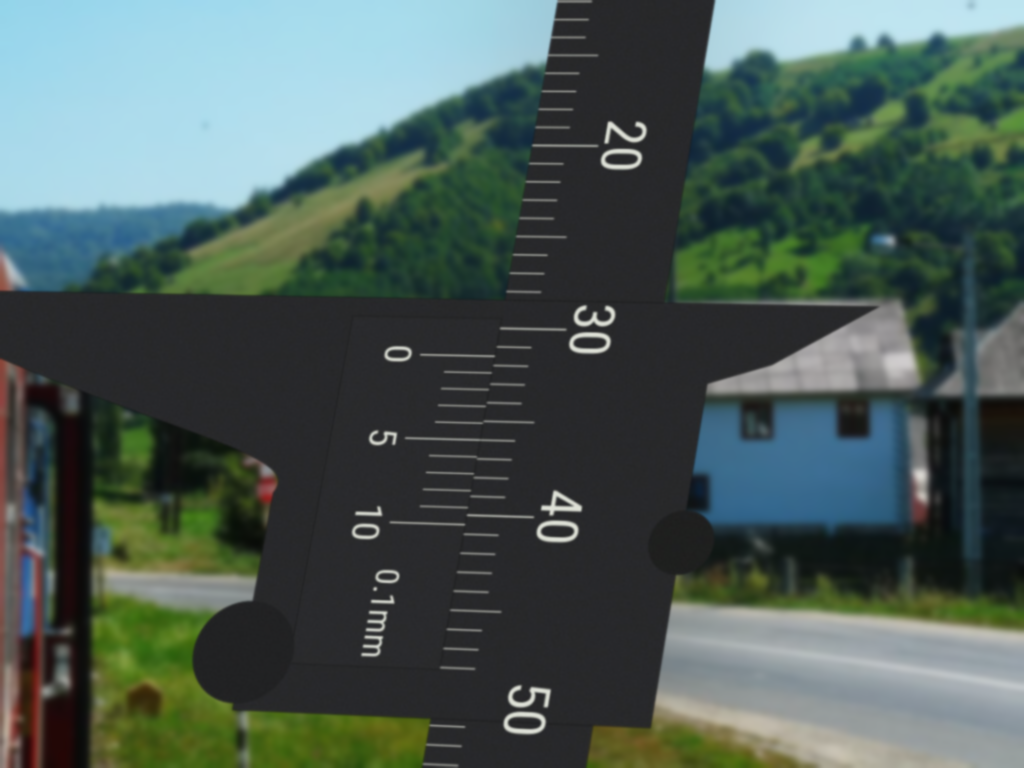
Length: mm 31.5
